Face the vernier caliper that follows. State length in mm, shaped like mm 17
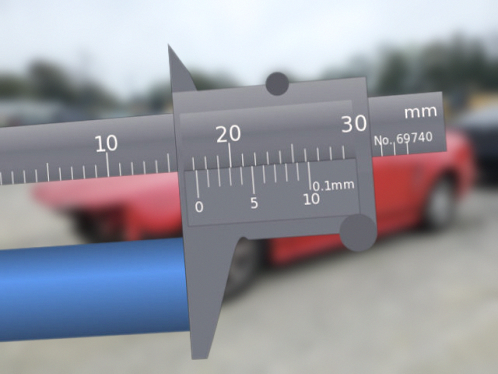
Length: mm 17.2
